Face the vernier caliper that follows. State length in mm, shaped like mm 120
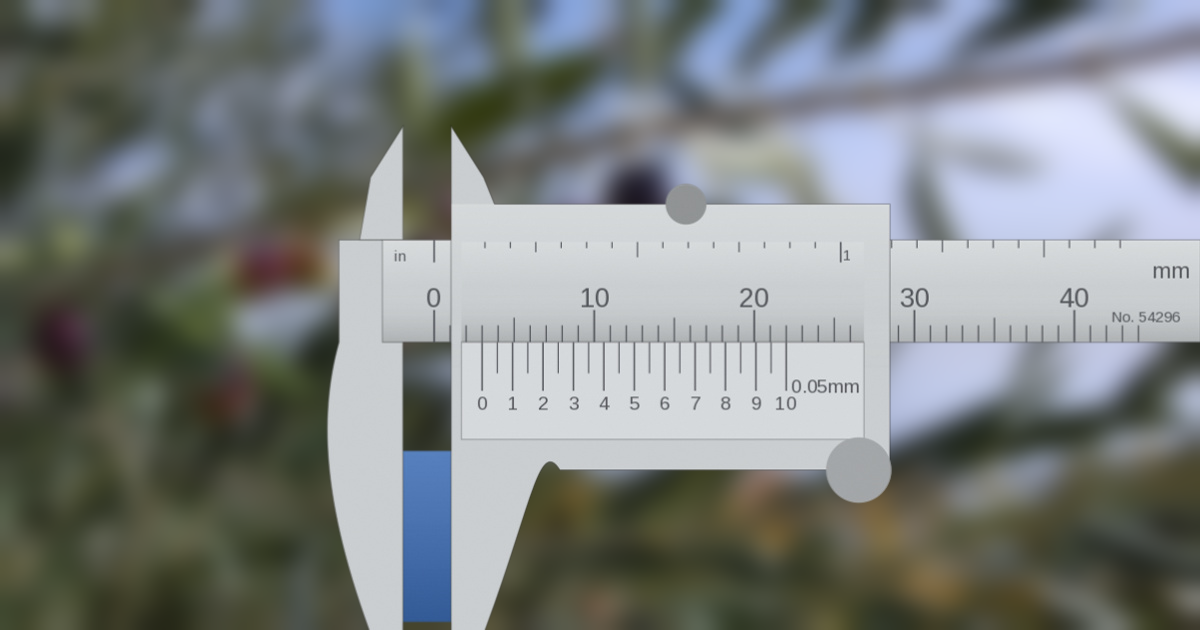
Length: mm 3.0
